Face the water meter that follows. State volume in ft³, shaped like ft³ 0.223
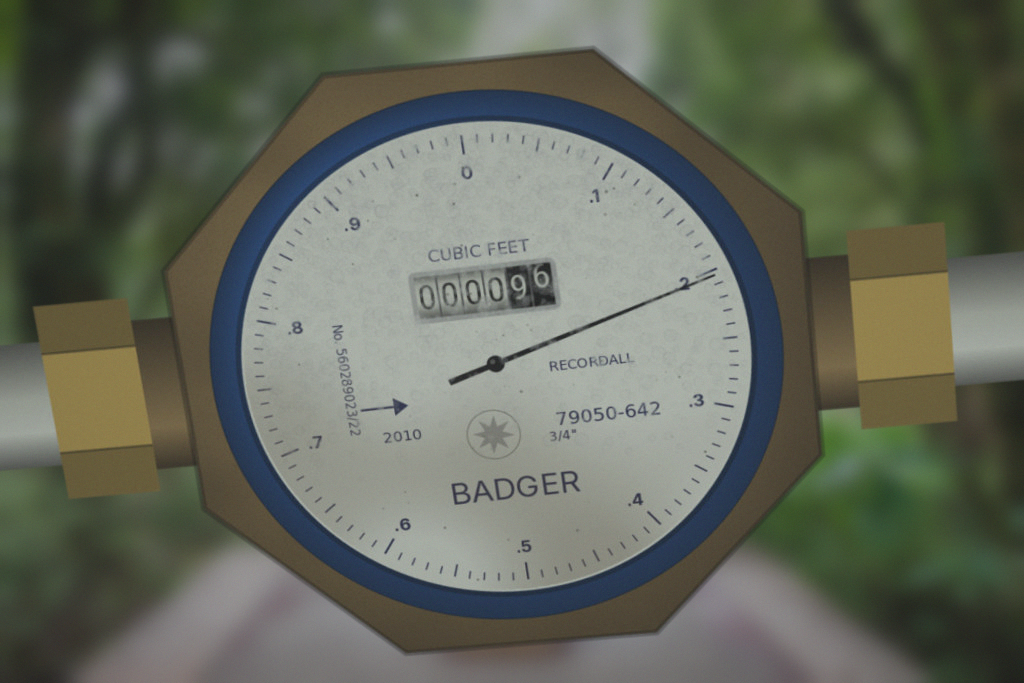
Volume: ft³ 96.20
